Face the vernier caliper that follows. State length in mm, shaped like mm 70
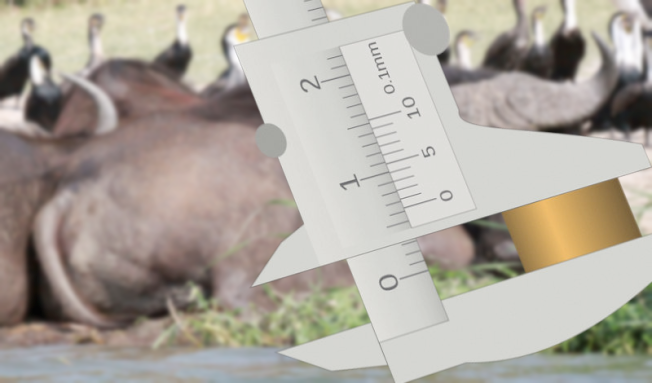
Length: mm 6.3
